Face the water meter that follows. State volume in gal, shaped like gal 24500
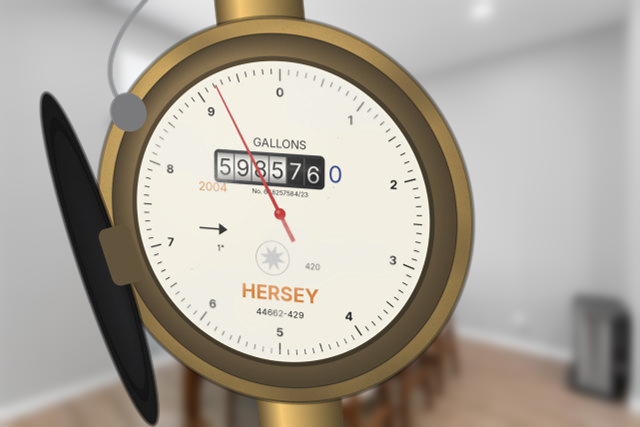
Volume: gal 5985759.2
